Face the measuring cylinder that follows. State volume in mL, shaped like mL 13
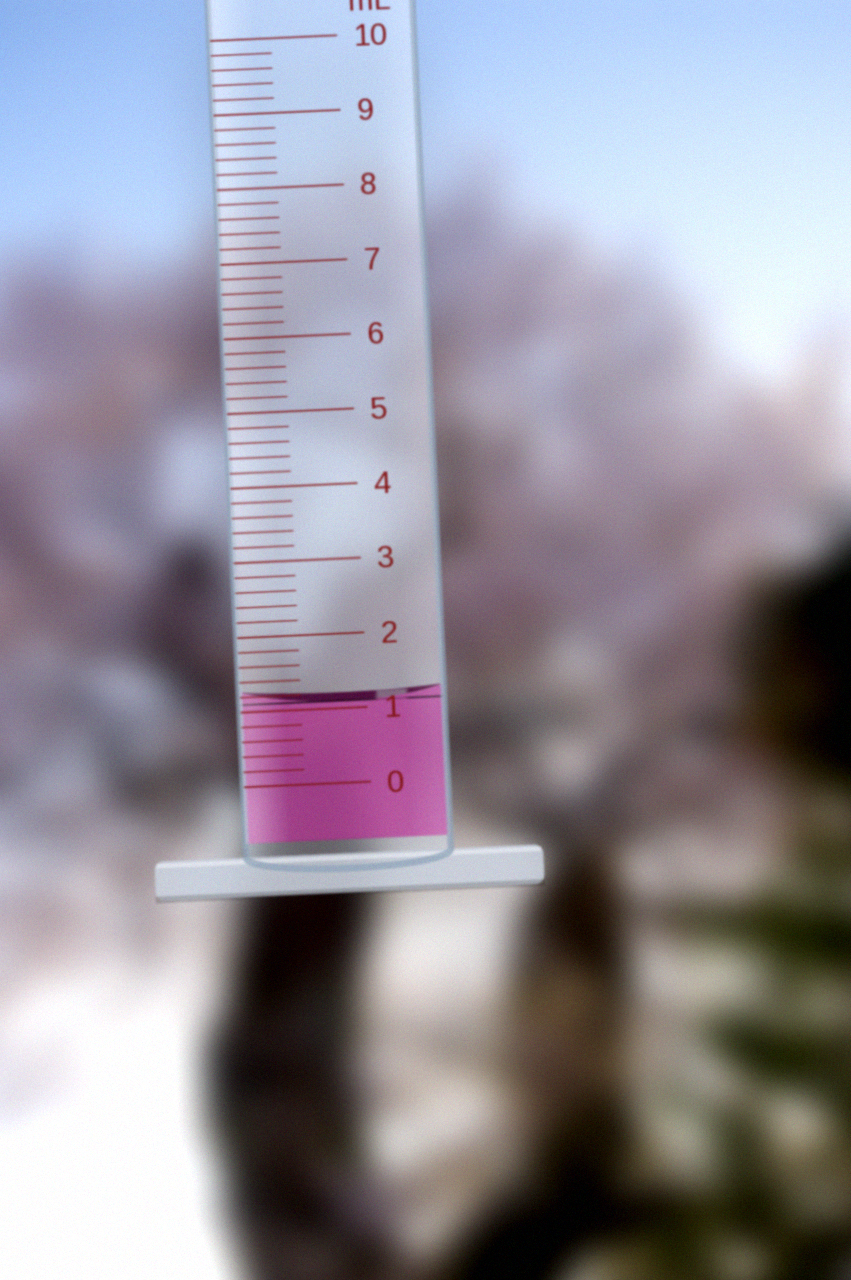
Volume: mL 1.1
